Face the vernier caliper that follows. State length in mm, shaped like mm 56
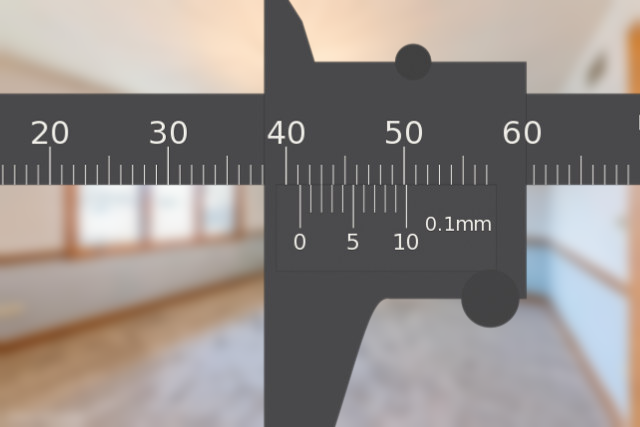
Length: mm 41.2
